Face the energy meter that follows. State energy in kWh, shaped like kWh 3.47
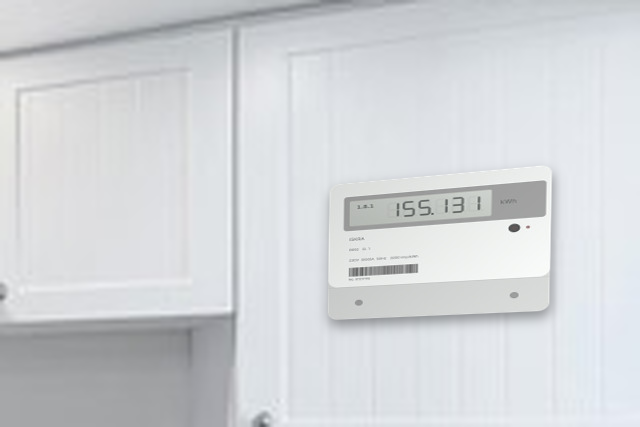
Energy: kWh 155.131
